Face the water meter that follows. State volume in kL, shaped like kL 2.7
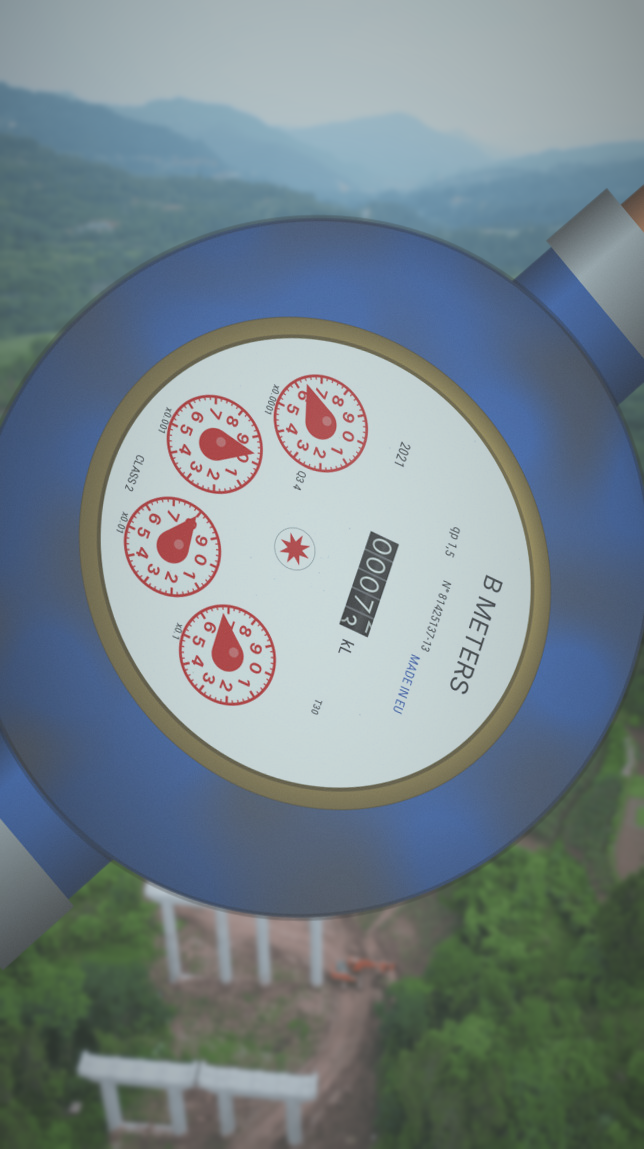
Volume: kL 72.6796
